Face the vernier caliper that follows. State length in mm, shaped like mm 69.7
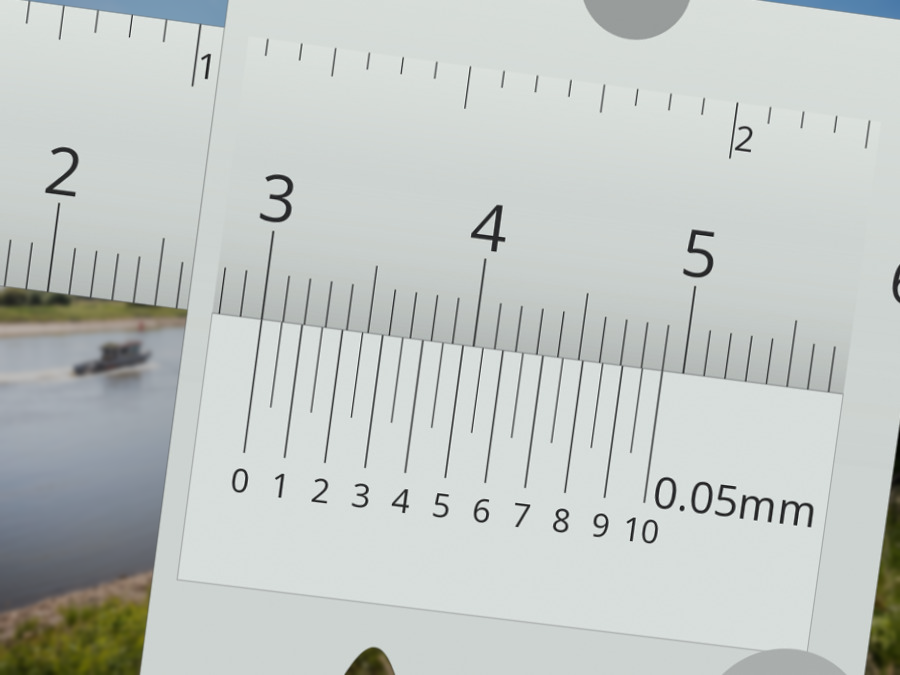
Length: mm 30.0
